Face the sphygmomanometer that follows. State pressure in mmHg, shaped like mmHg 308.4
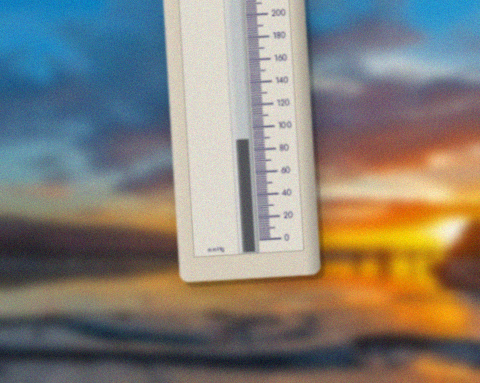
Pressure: mmHg 90
